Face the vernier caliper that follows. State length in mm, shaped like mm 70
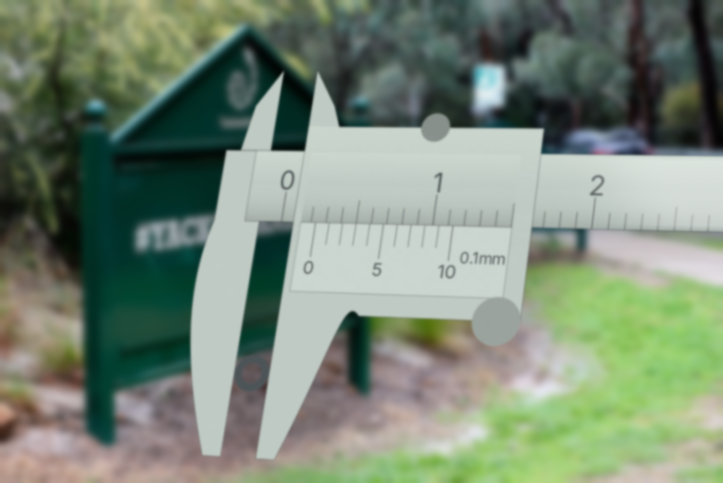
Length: mm 2.3
